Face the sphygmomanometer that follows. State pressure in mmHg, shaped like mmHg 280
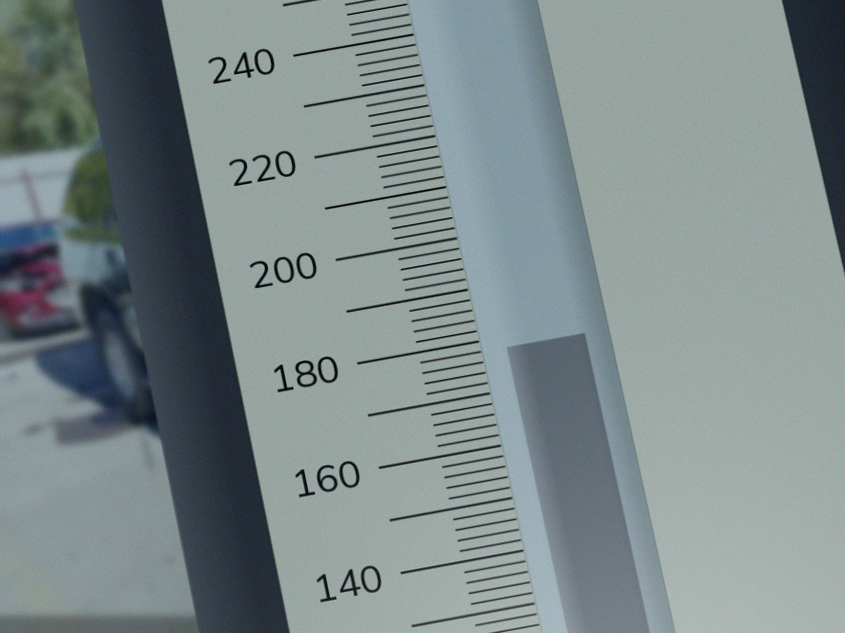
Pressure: mmHg 178
